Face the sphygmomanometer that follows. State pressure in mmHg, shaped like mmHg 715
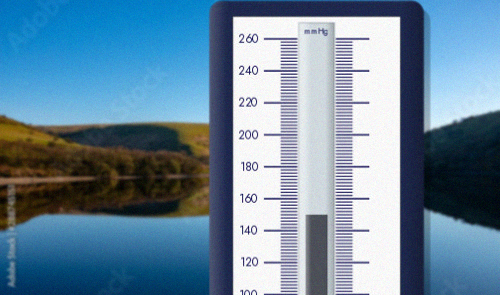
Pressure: mmHg 150
